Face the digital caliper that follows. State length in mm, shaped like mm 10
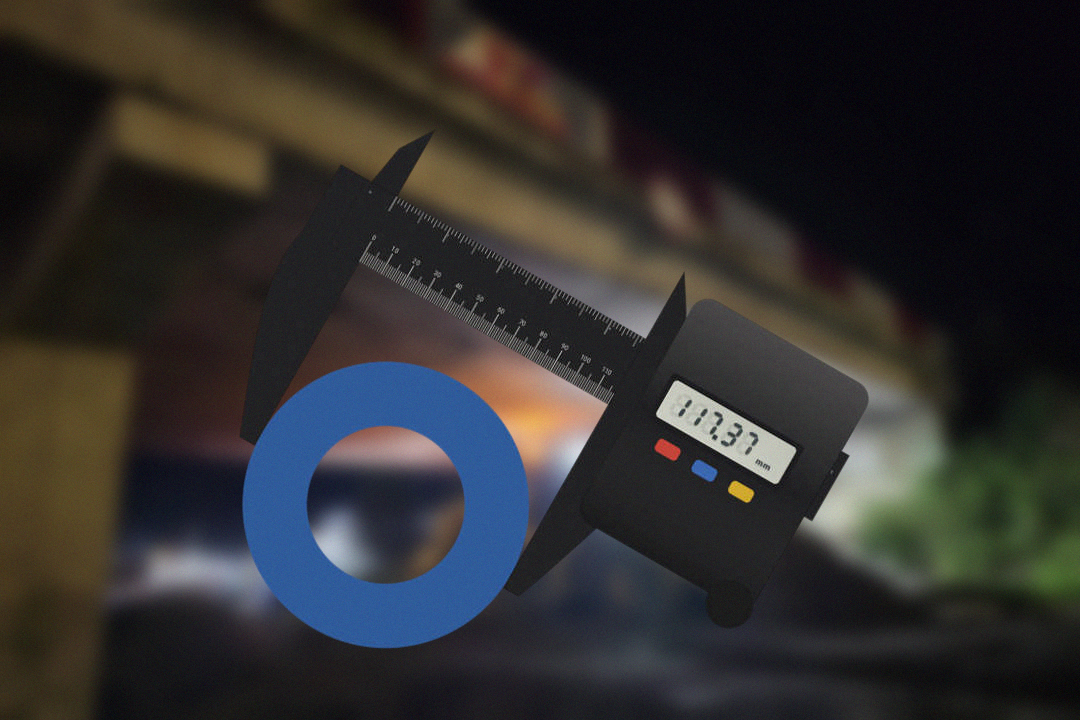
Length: mm 117.37
